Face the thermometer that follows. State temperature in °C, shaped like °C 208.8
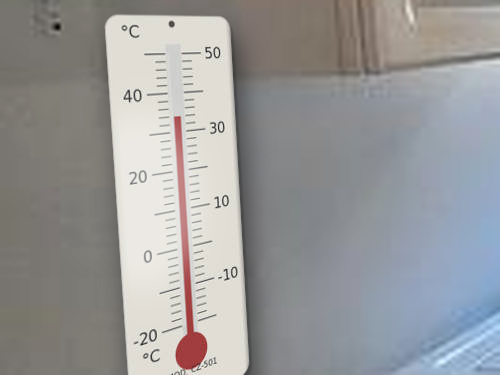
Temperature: °C 34
